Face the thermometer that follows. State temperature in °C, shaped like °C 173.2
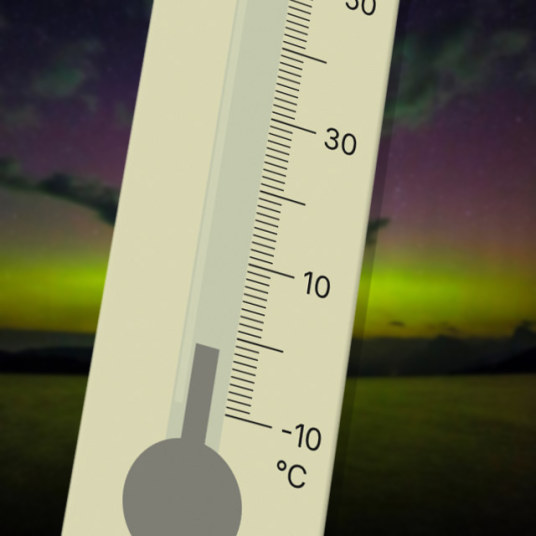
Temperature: °C -2
